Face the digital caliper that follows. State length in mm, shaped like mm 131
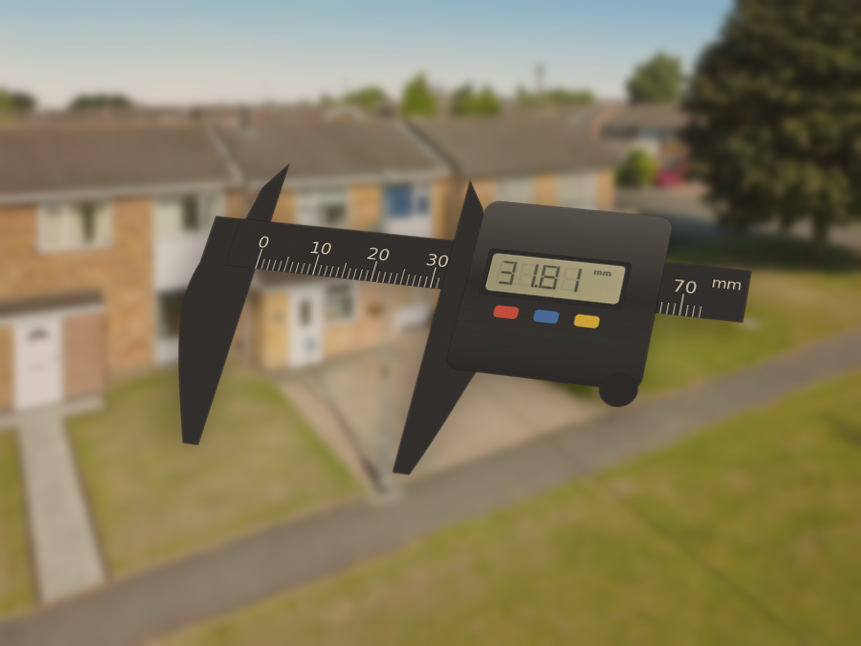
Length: mm 31.81
